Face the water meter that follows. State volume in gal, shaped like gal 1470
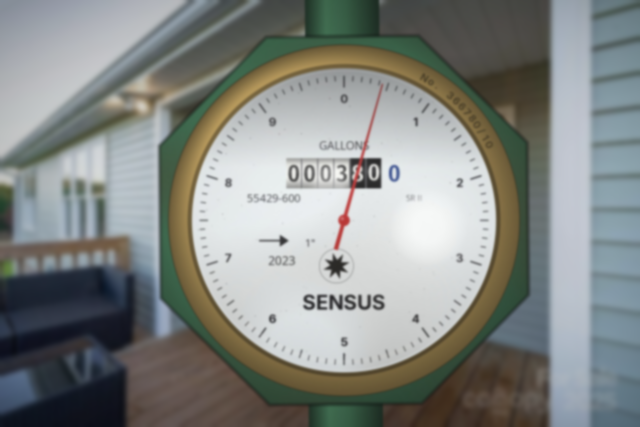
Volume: gal 3800.4
